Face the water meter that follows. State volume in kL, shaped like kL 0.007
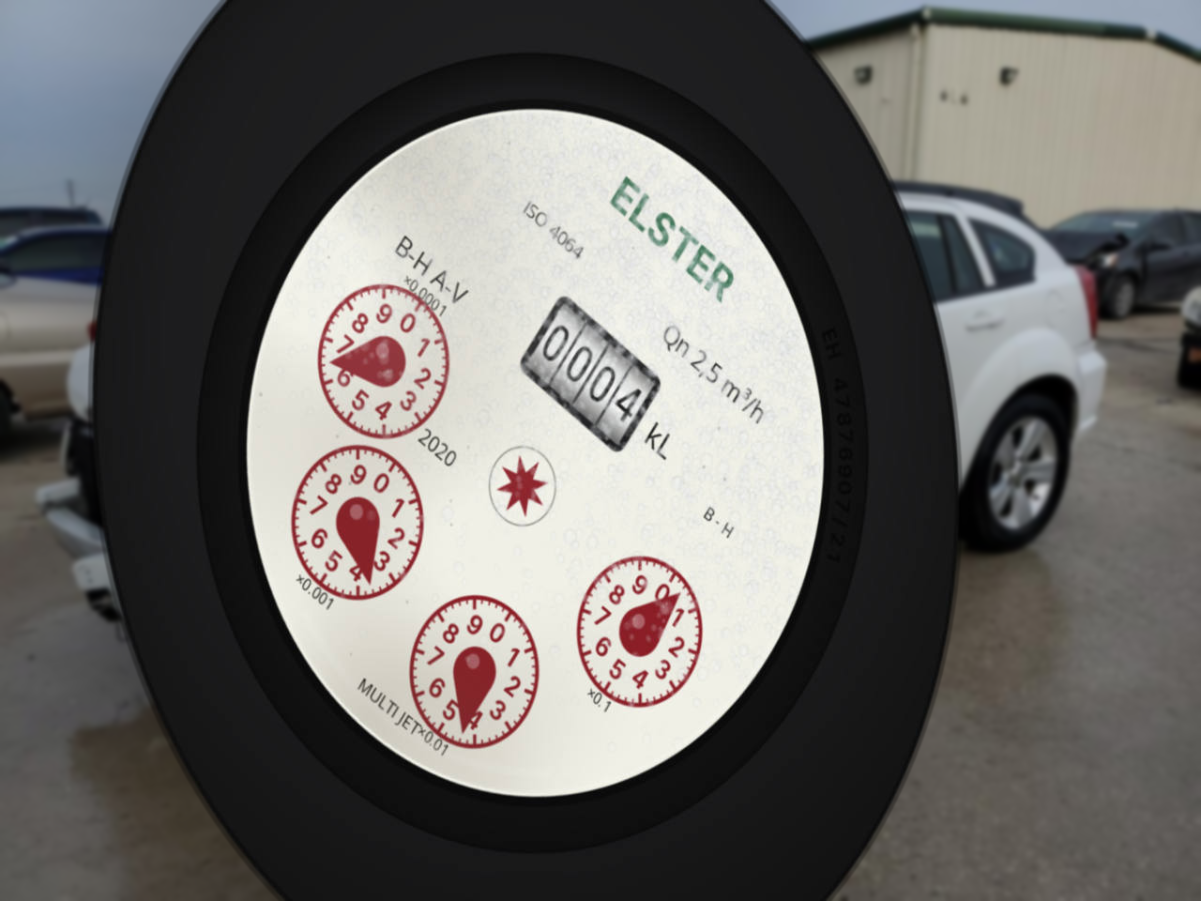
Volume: kL 4.0436
